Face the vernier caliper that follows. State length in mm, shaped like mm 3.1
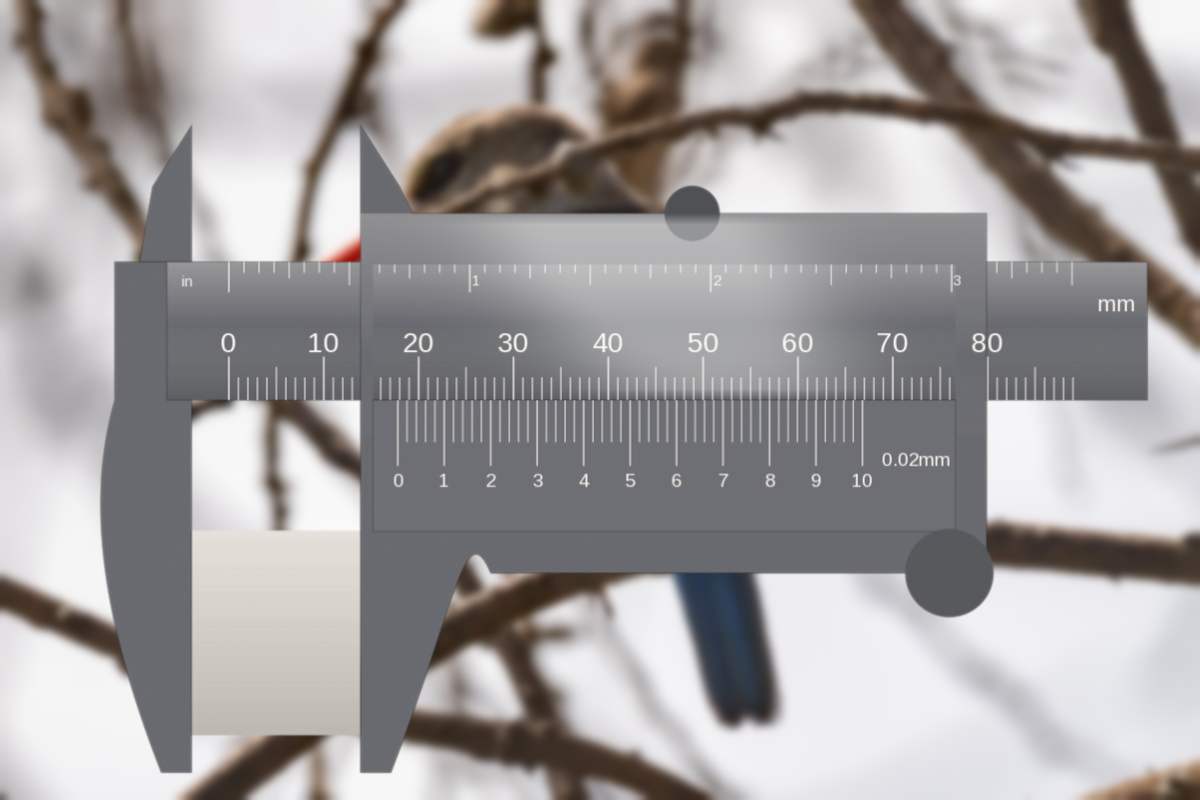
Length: mm 17.8
